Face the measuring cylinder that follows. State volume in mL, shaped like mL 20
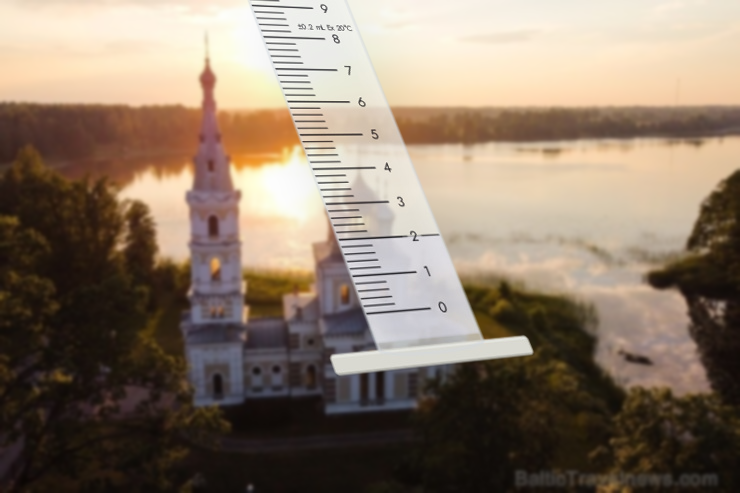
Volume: mL 2
